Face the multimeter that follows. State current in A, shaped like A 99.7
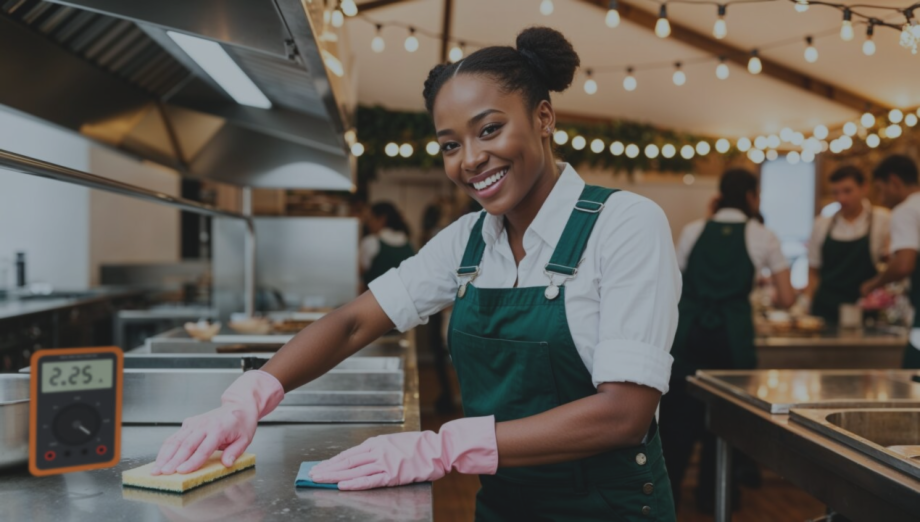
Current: A 2.25
